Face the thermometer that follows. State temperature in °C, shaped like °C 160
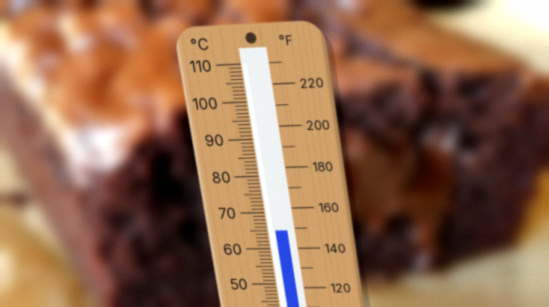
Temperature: °C 65
